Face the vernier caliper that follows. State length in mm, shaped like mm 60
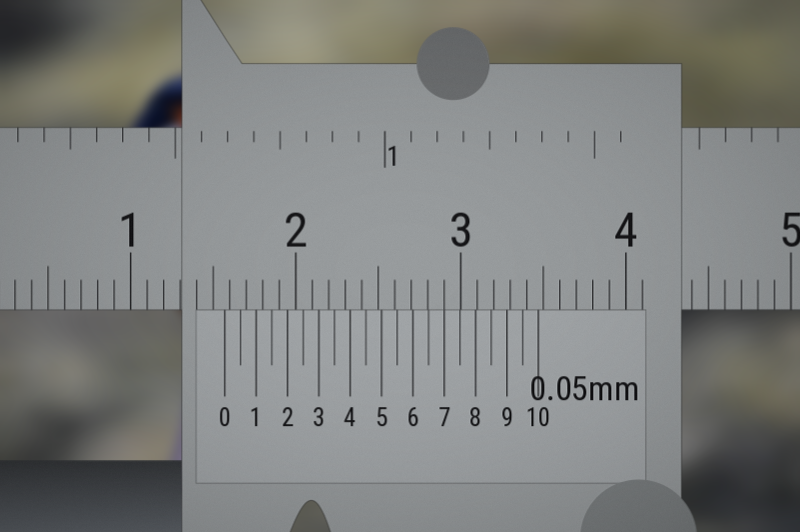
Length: mm 15.7
